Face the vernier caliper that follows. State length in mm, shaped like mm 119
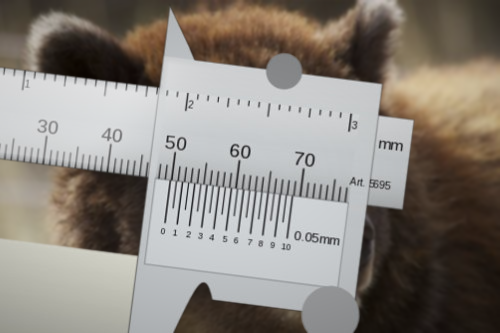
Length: mm 49.8
